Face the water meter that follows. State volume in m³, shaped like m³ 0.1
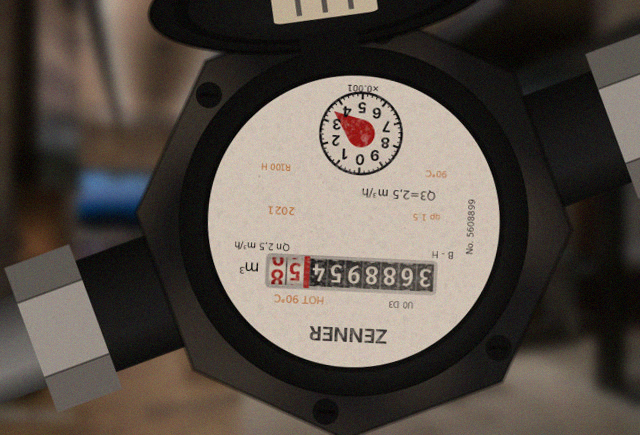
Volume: m³ 3688954.583
